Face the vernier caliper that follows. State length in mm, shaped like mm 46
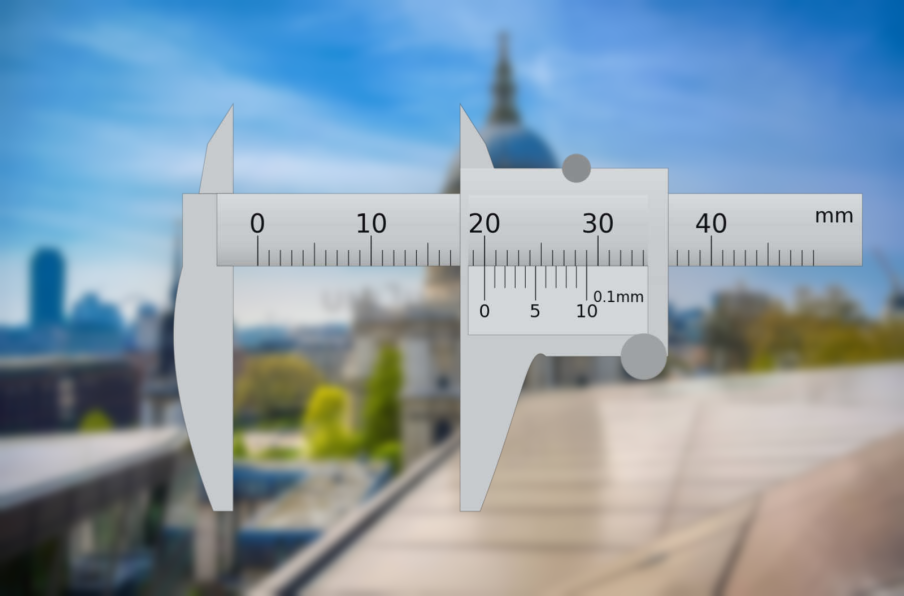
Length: mm 20.0
